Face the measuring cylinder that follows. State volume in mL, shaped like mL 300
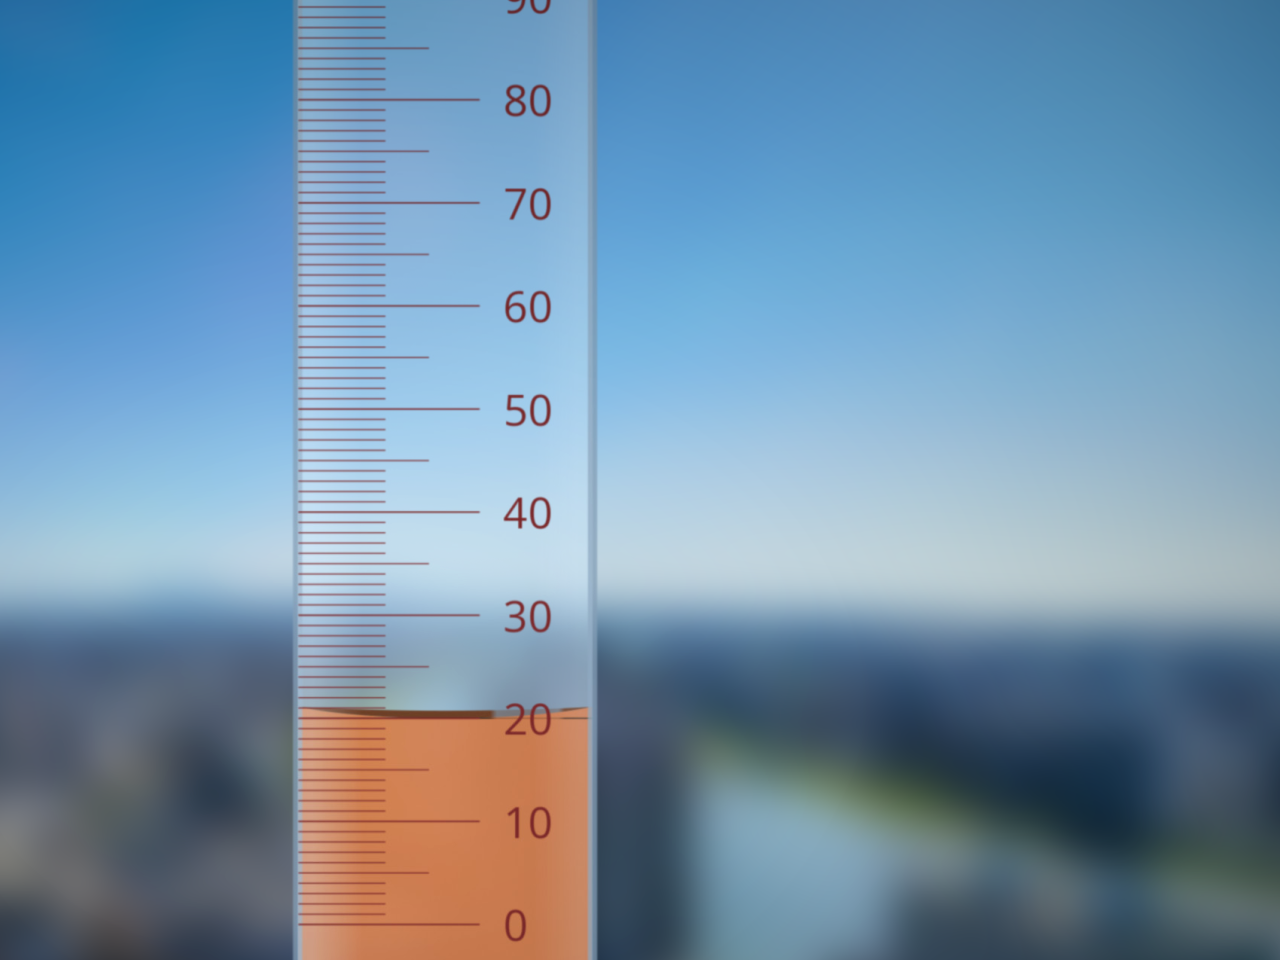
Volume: mL 20
